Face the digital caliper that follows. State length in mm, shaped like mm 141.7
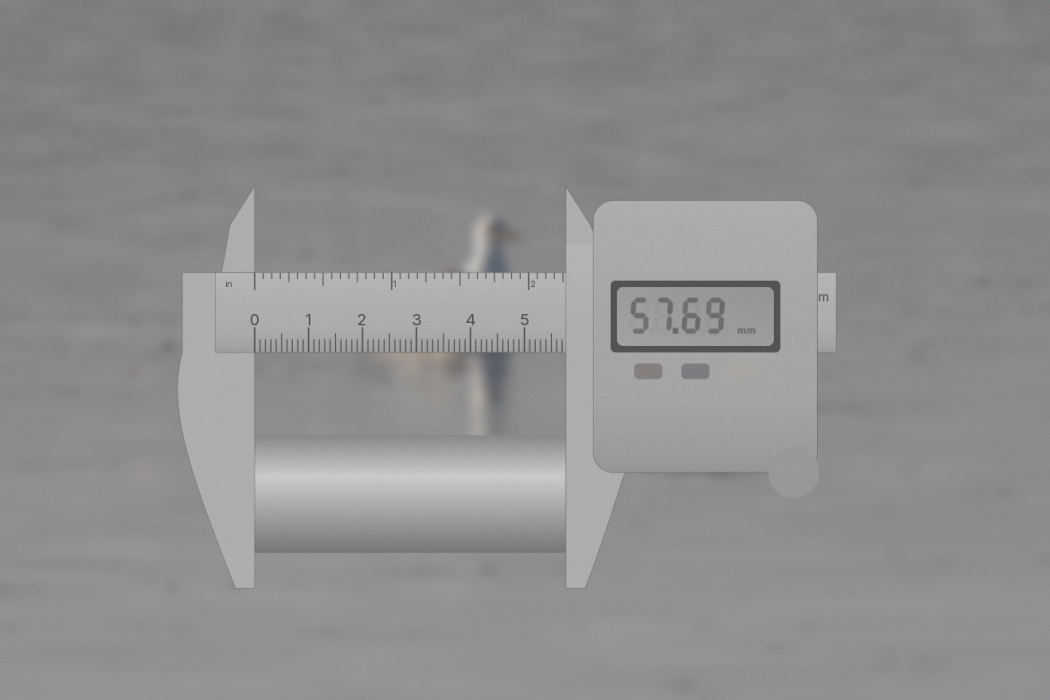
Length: mm 57.69
